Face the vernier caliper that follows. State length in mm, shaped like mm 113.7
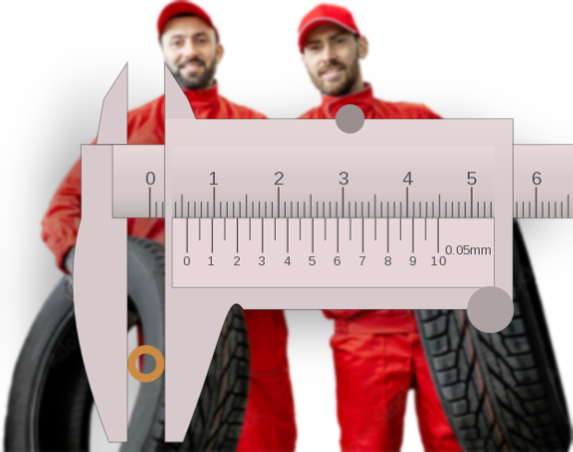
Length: mm 5.8
